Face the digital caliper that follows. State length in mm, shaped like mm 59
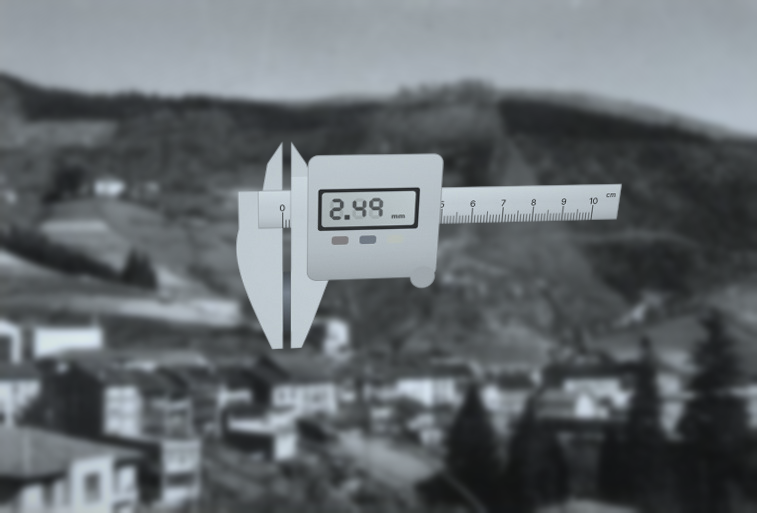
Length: mm 2.49
